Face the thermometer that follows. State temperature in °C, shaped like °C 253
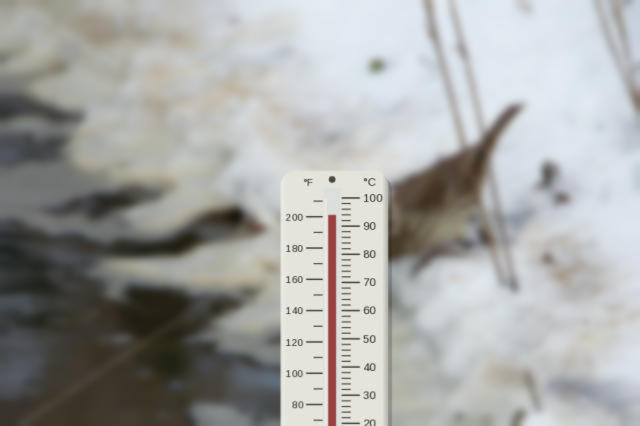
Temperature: °C 94
